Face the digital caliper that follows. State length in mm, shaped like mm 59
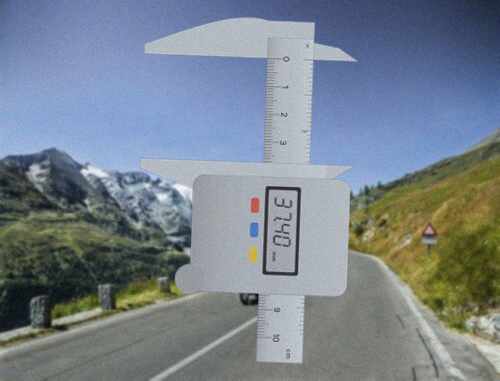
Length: mm 37.40
